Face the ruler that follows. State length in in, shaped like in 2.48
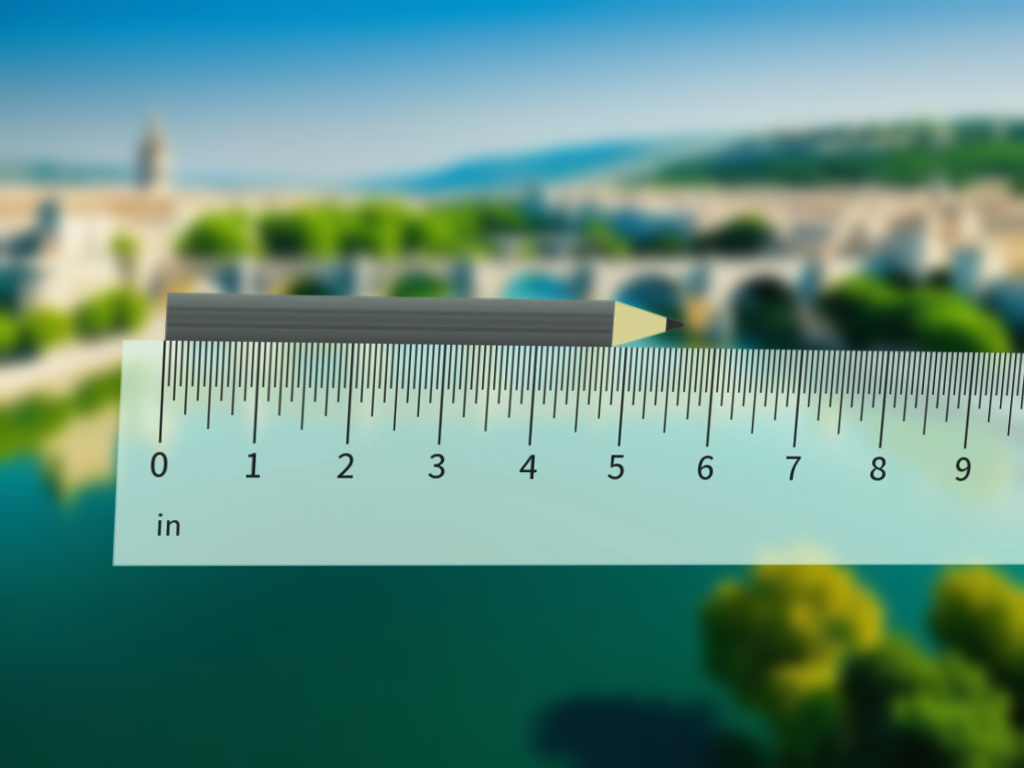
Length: in 5.625
